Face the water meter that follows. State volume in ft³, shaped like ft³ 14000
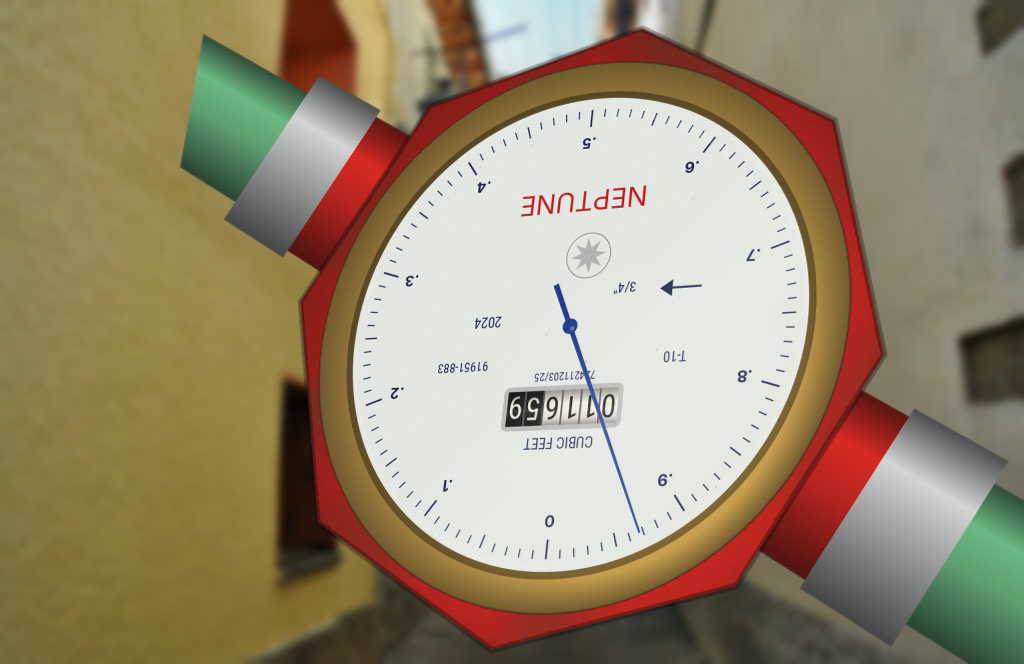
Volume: ft³ 11658.93
